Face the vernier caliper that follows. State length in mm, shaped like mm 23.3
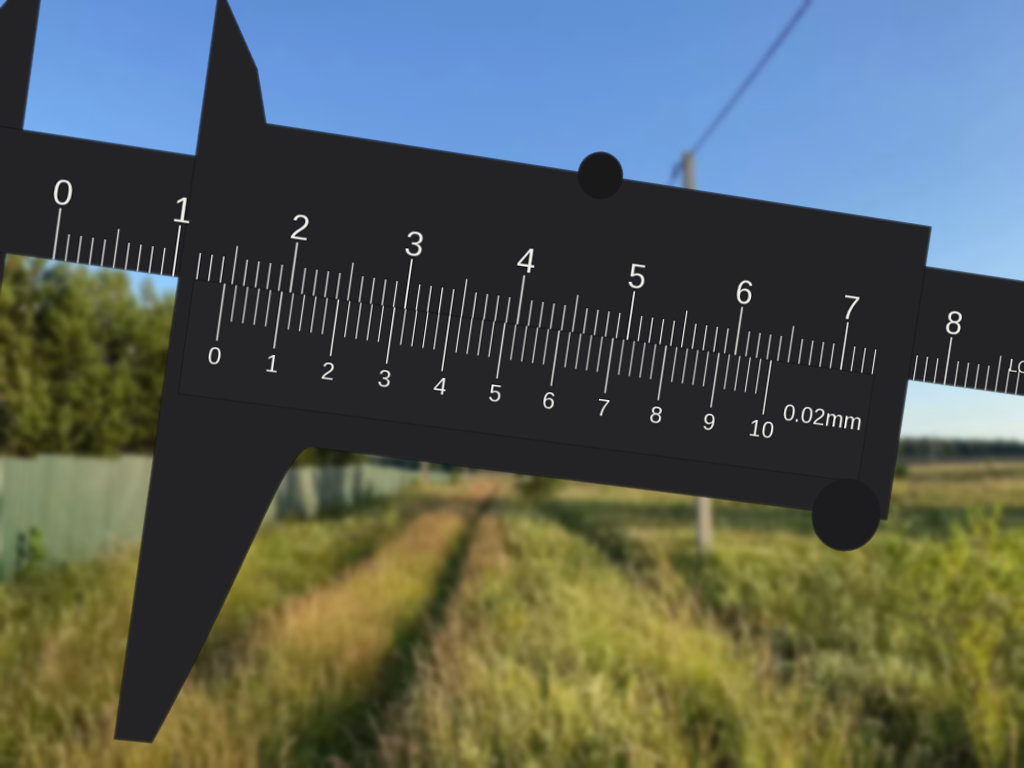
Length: mm 14.4
